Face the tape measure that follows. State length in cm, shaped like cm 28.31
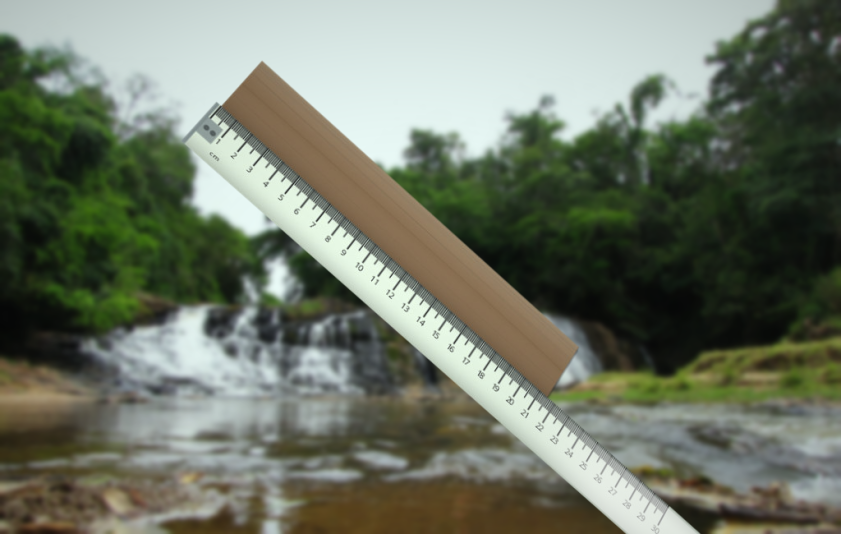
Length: cm 21.5
